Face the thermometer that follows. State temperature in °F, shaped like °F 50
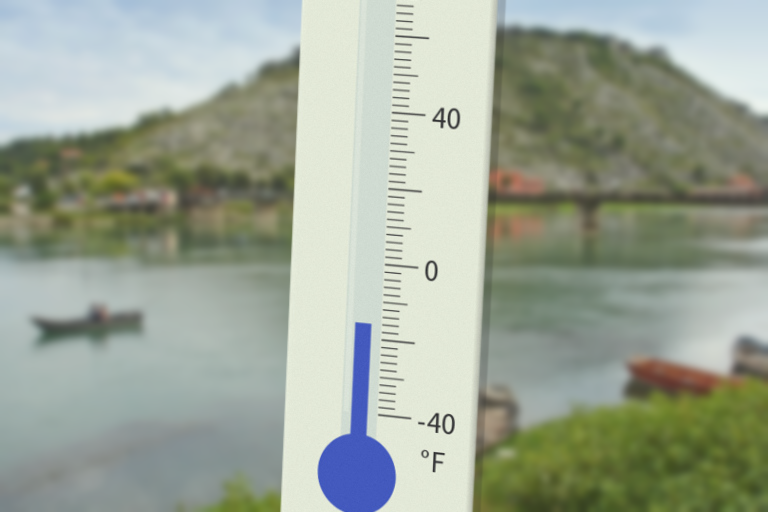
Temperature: °F -16
